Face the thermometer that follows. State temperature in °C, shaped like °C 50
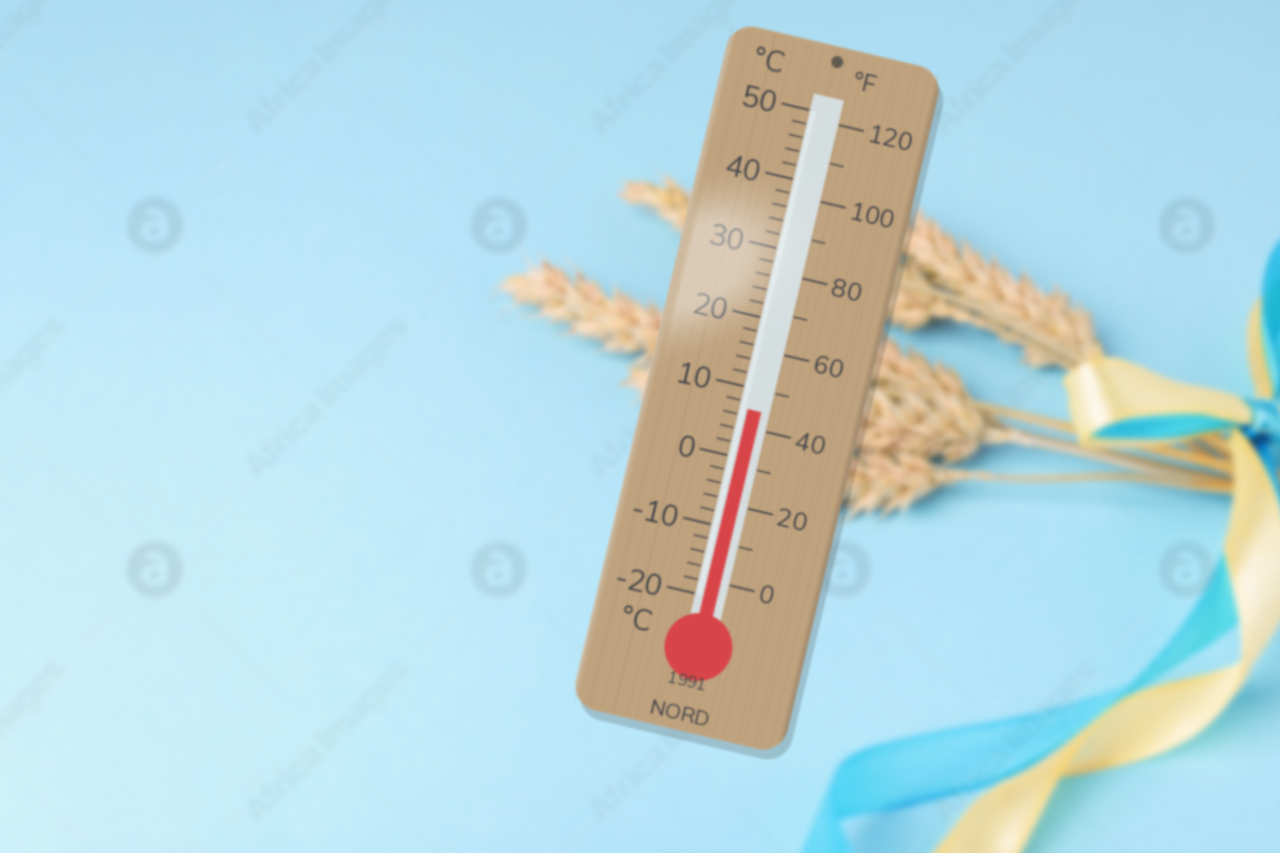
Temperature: °C 7
